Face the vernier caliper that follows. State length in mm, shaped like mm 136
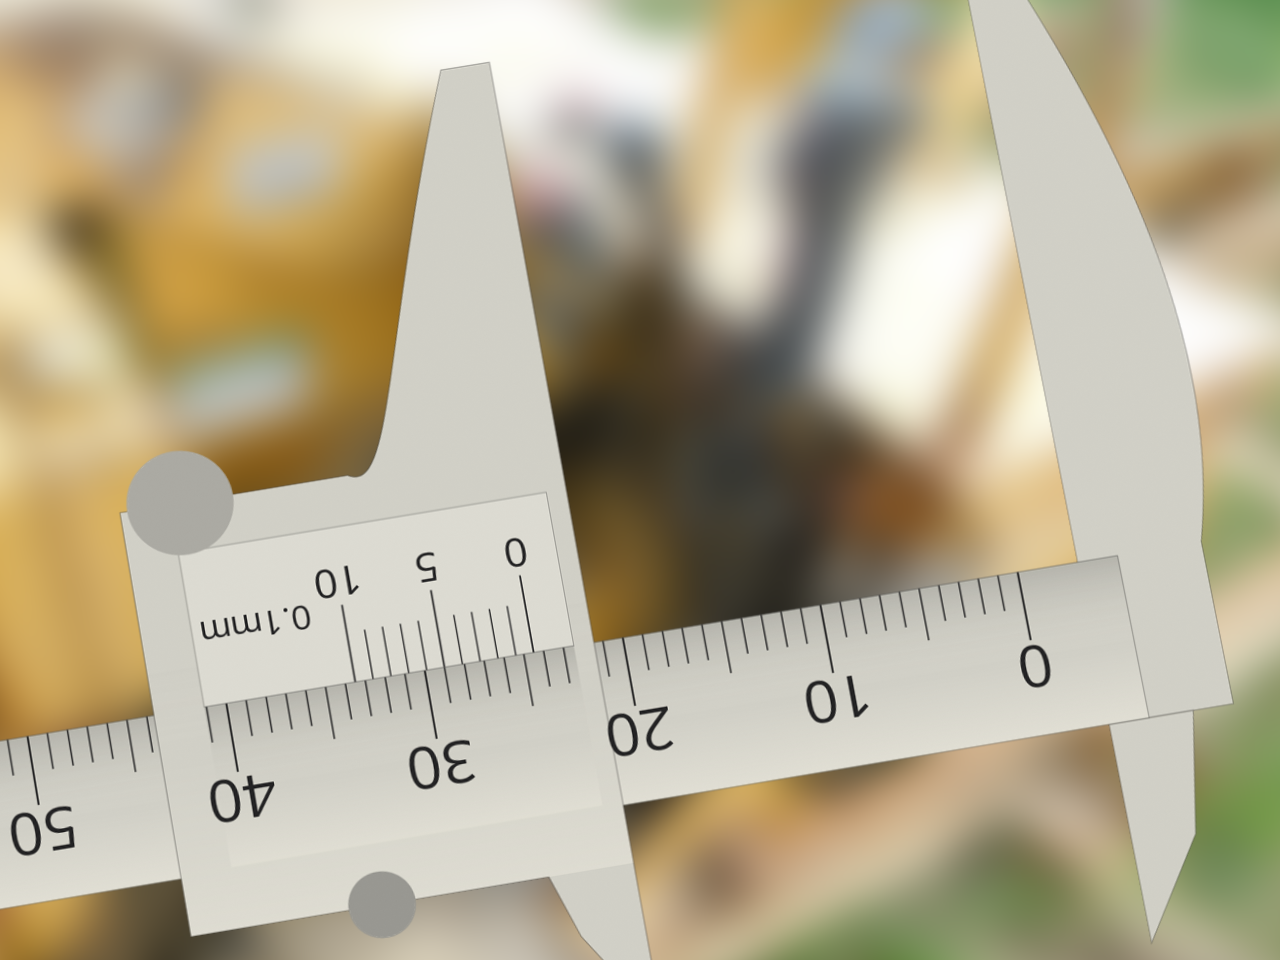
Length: mm 24.5
